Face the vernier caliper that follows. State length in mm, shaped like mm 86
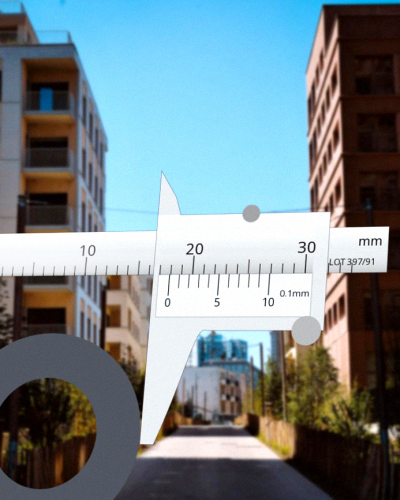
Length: mm 17.9
